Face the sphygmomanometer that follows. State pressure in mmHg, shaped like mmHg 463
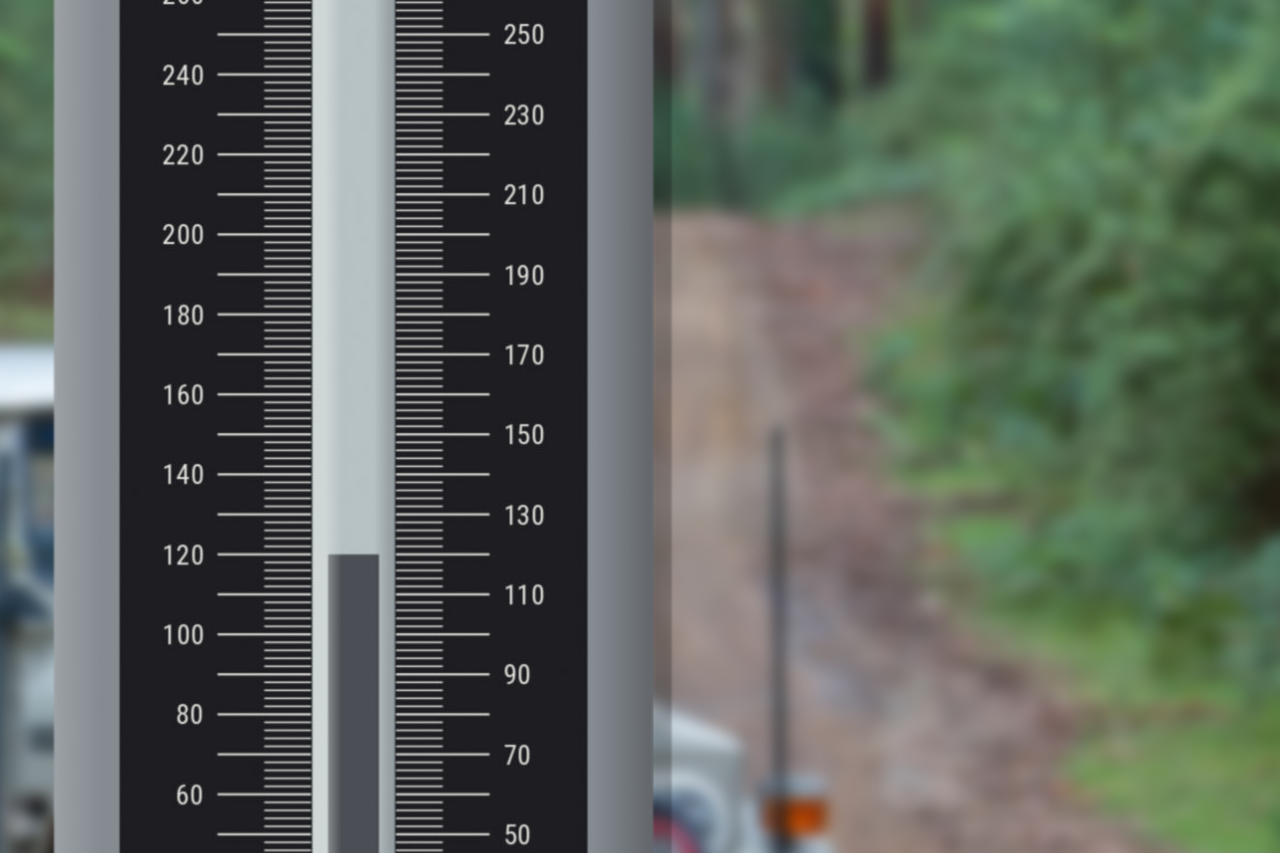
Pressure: mmHg 120
